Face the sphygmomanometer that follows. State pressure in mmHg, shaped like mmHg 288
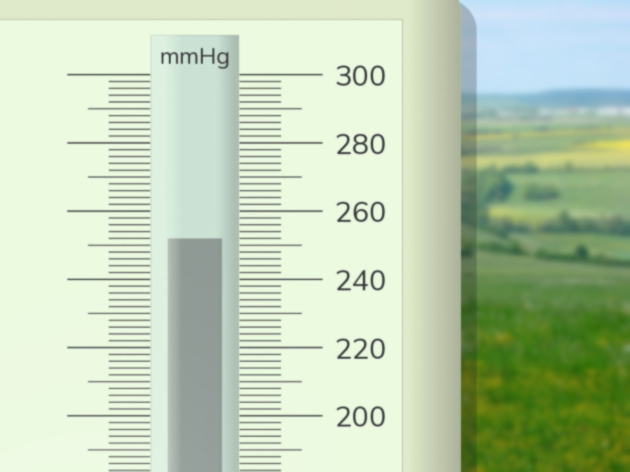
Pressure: mmHg 252
